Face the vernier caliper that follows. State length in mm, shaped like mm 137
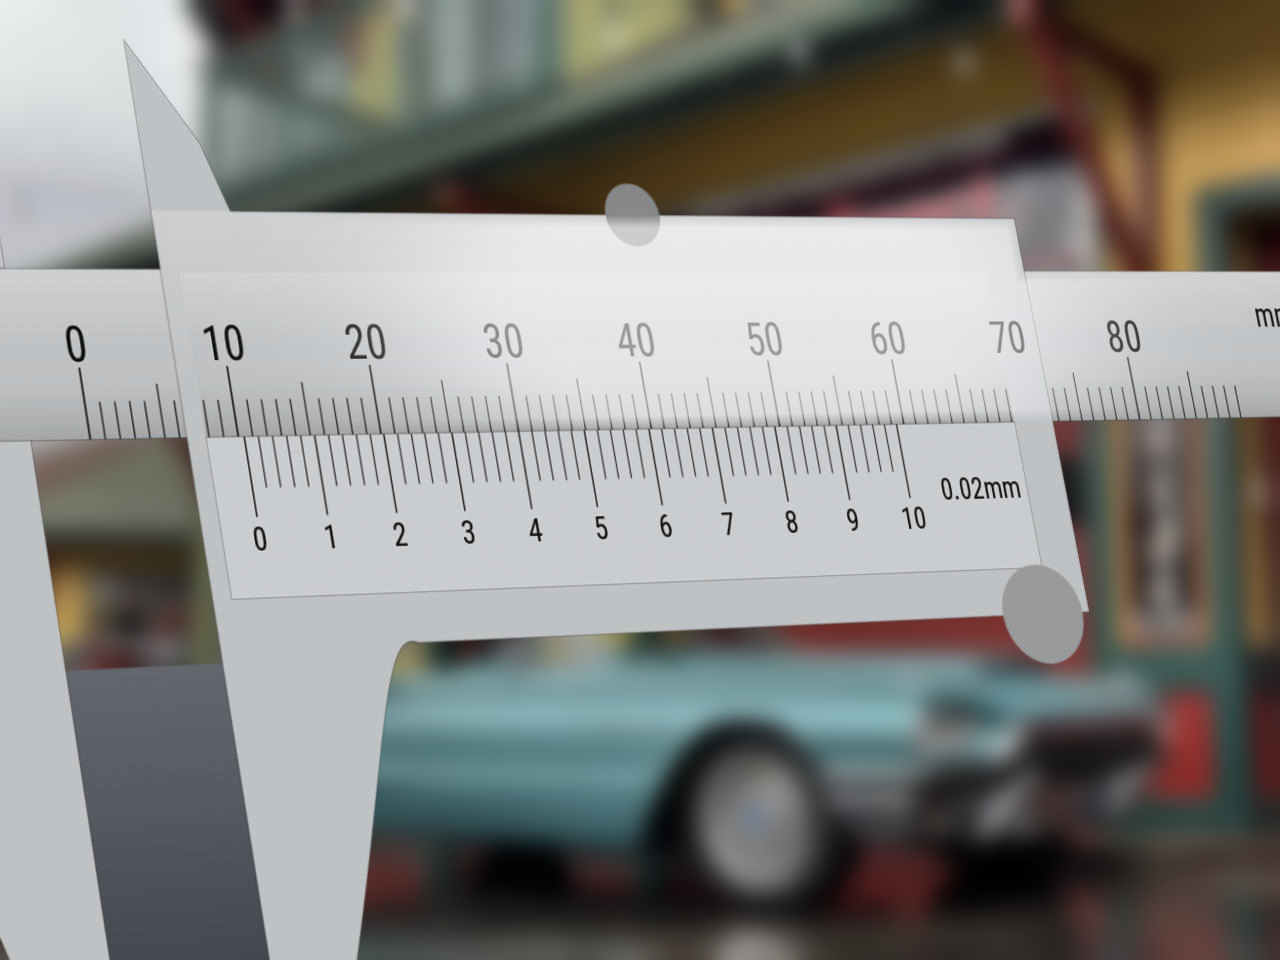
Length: mm 10.4
